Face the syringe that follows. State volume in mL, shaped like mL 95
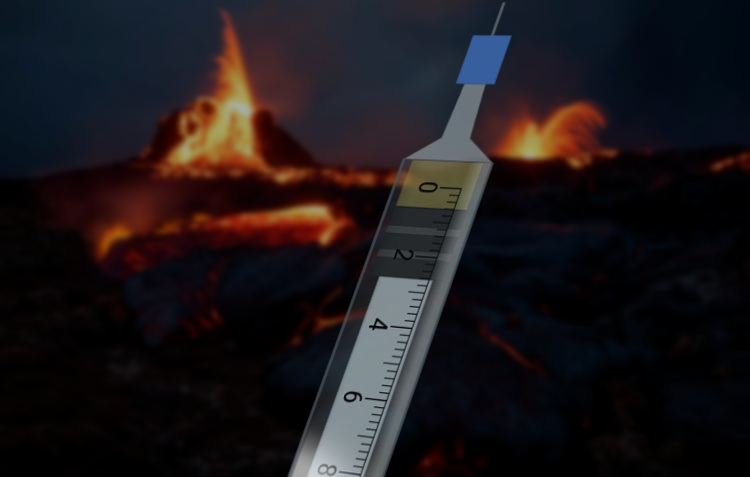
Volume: mL 0.6
